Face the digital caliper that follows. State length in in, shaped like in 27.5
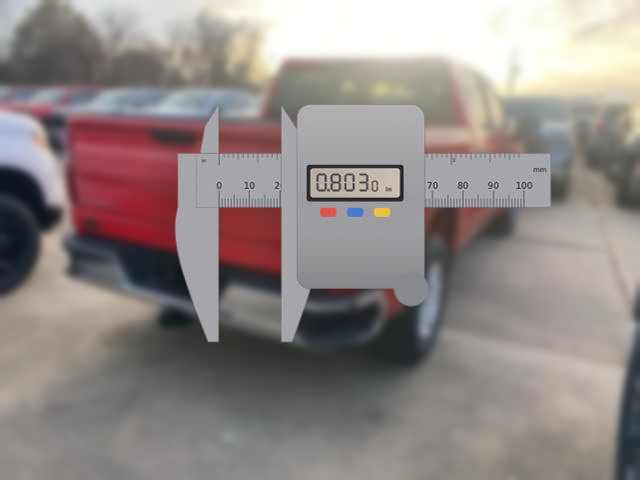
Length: in 0.8030
